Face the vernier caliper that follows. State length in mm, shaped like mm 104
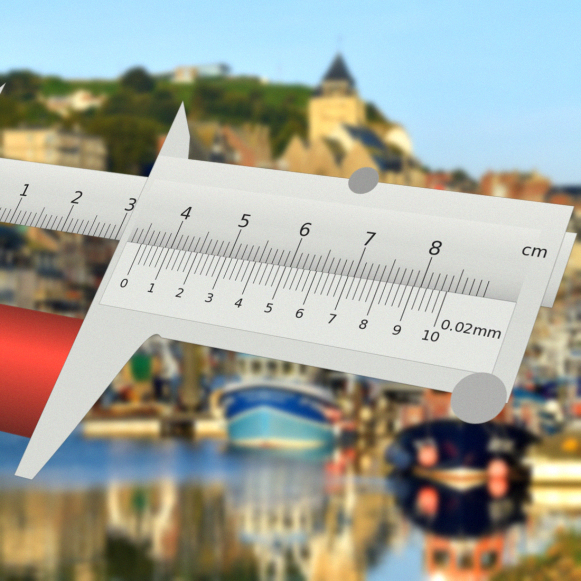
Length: mm 34.8
